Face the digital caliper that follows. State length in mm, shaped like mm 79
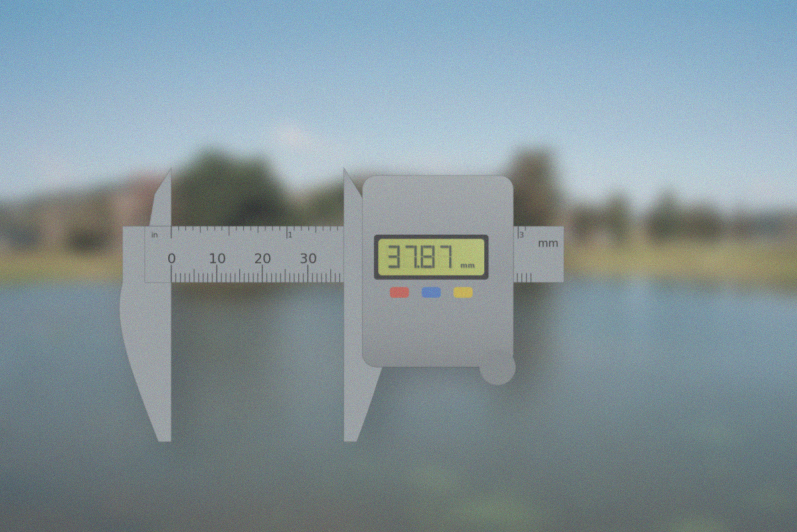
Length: mm 37.87
